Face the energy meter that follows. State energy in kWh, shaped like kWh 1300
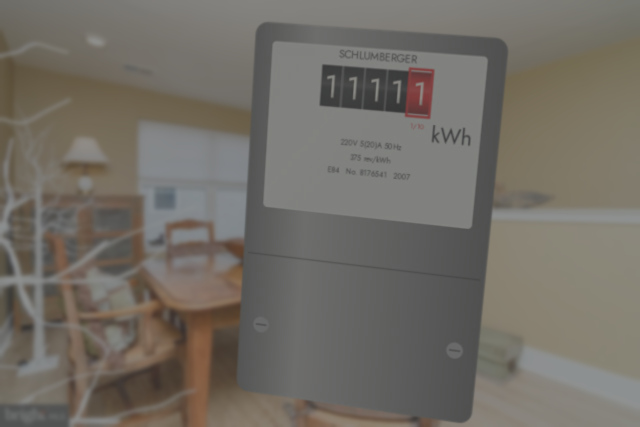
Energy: kWh 1111.1
